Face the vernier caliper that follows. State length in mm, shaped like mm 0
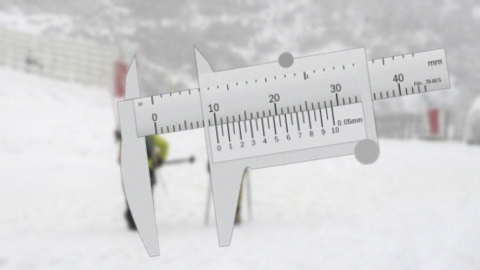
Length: mm 10.0
